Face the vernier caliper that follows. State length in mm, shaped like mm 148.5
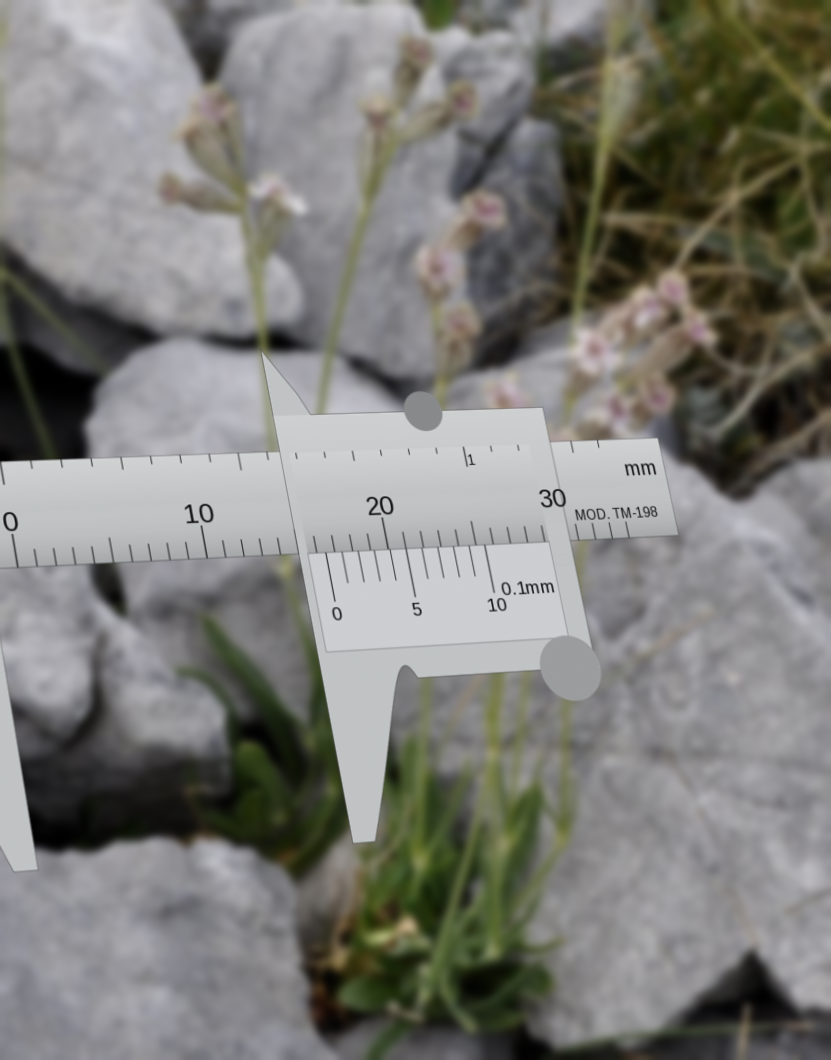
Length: mm 16.5
